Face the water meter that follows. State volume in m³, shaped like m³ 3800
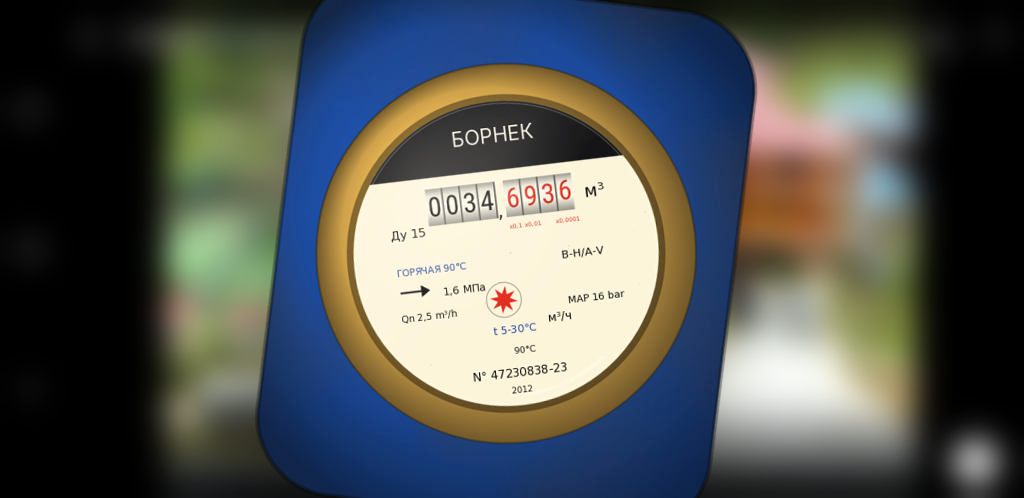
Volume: m³ 34.6936
